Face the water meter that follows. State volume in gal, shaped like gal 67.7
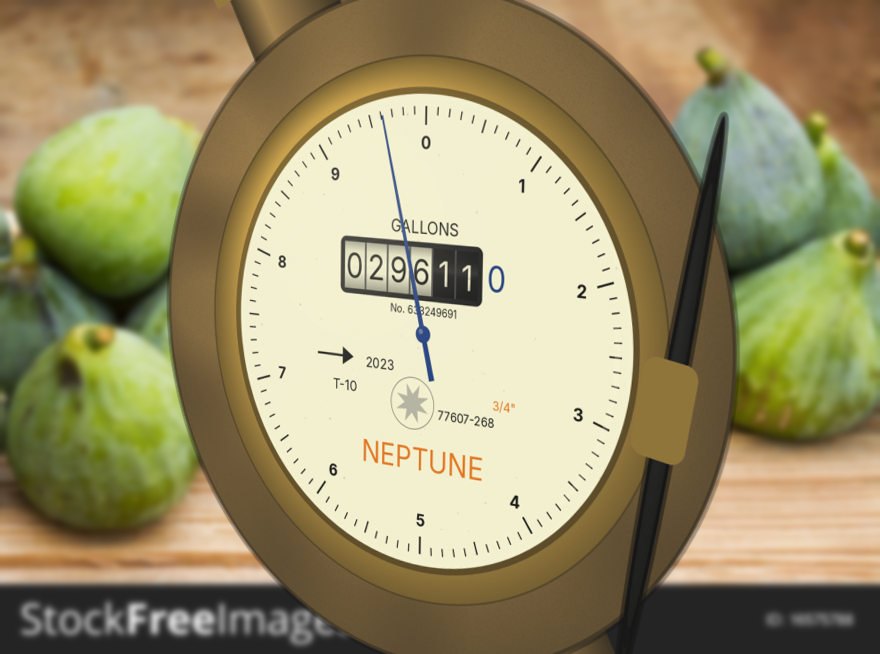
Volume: gal 296109.6
